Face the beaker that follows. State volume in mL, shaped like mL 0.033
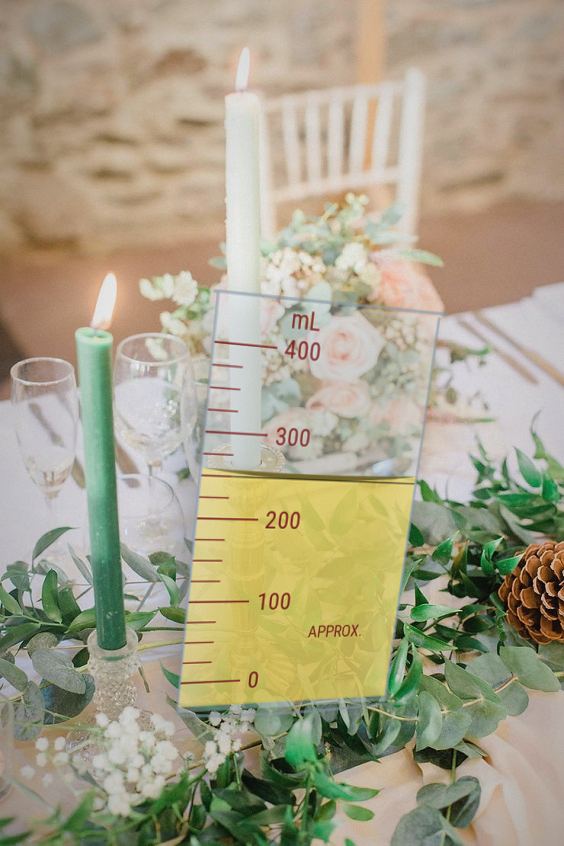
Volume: mL 250
